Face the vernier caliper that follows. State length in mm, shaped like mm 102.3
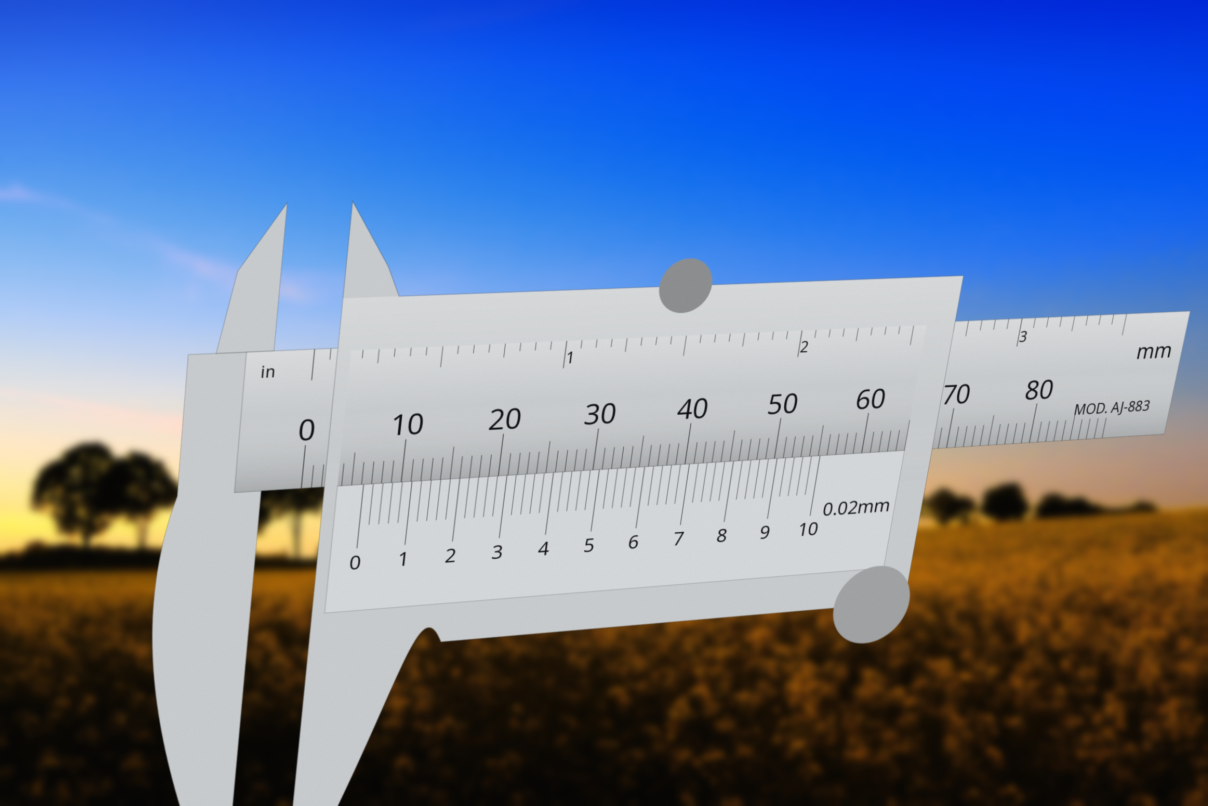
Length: mm 6.2
